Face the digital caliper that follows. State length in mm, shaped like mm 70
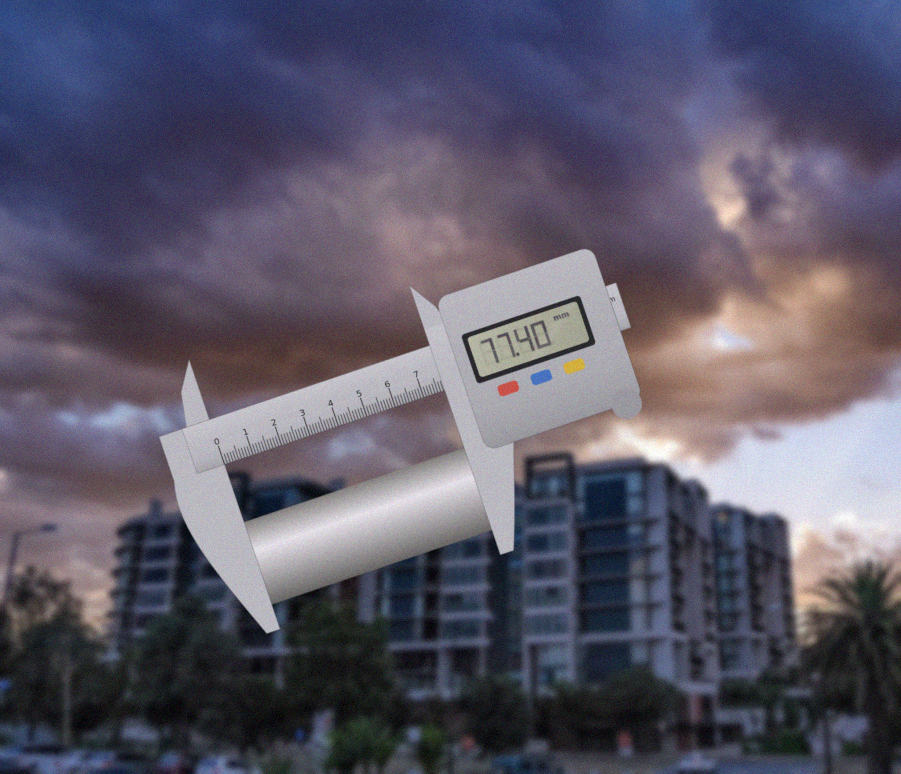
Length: mm 77.40
